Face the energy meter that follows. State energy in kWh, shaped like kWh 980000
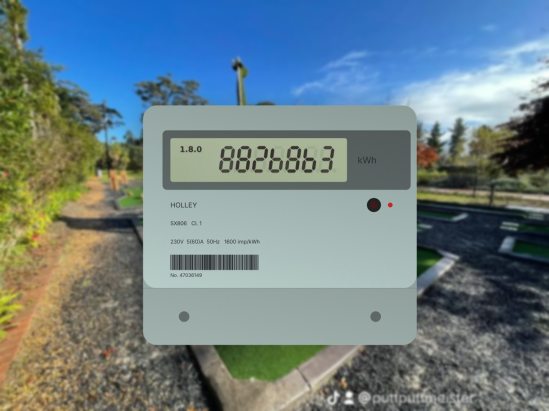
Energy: kWh 8826863
